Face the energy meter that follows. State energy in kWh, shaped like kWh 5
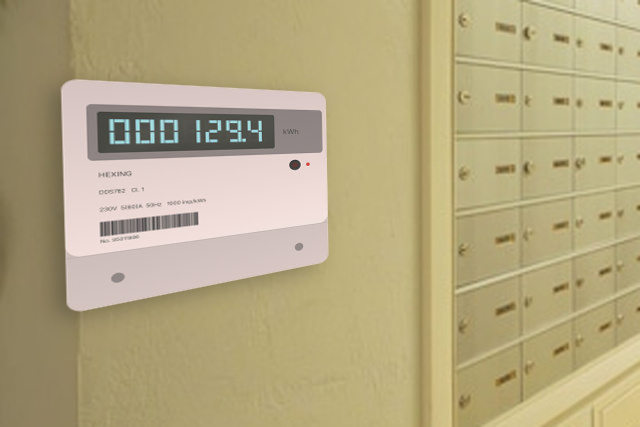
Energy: kWh 129.4
